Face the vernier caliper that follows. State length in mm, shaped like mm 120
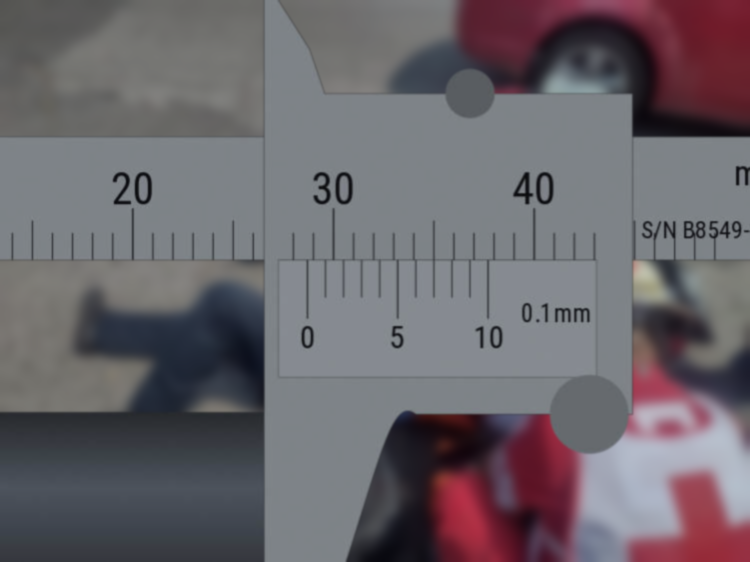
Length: mm 28.7
